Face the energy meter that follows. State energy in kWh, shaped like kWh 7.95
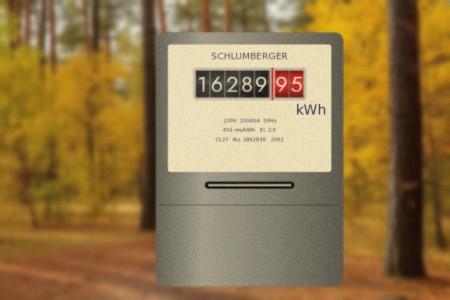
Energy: kWh 16289.95
